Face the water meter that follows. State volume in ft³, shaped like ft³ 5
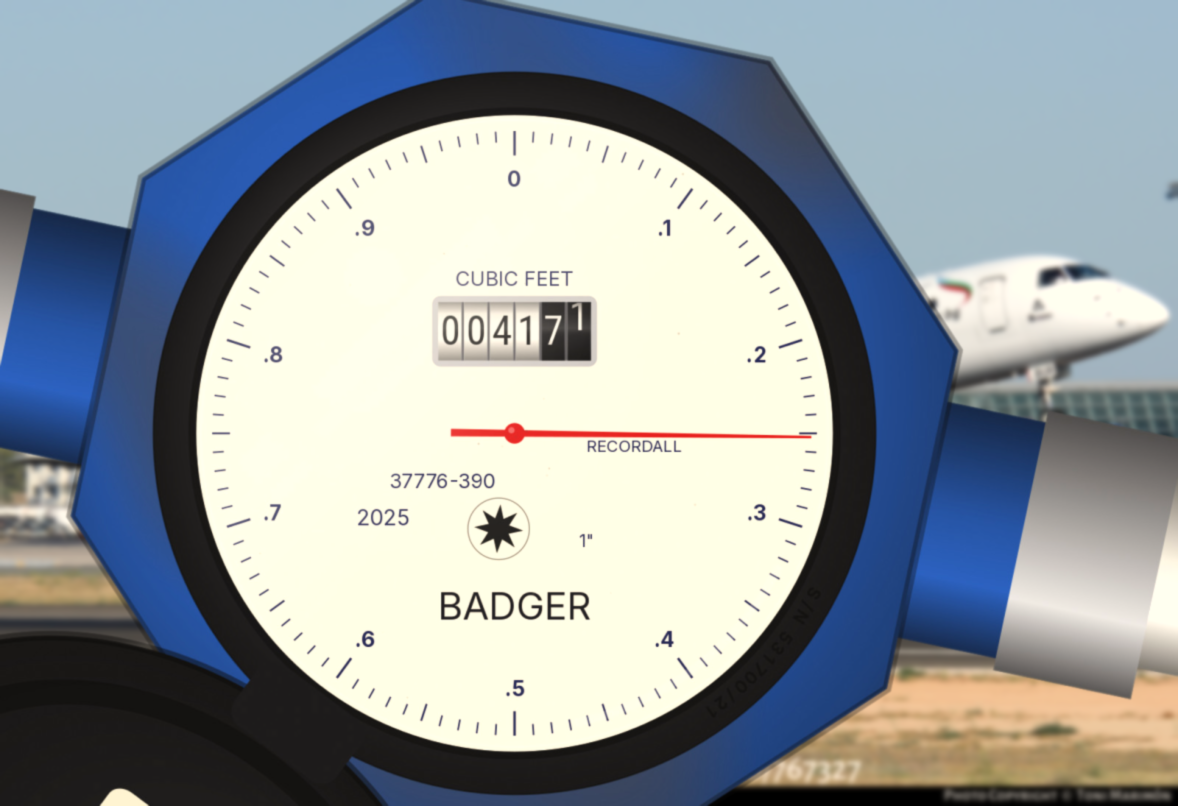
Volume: ft³ 4171.25
